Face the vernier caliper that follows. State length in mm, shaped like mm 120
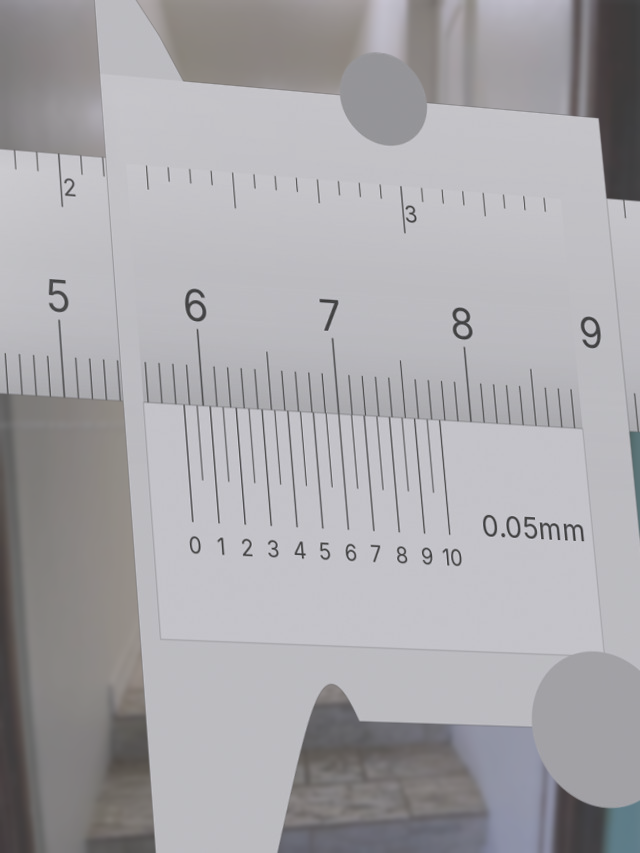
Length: mm 58.6
